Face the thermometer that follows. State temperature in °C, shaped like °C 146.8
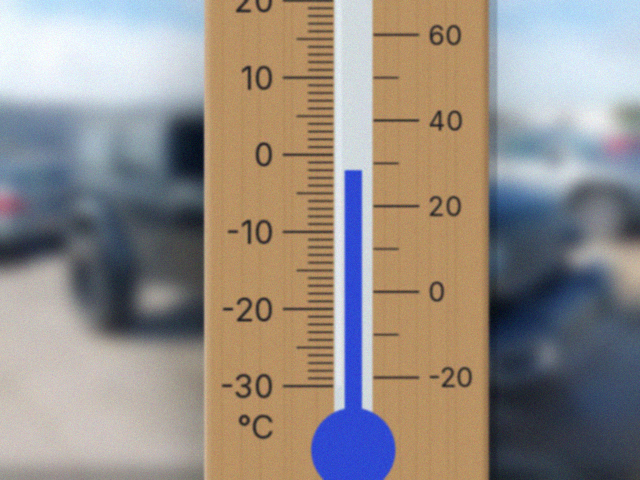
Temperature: °C -2
